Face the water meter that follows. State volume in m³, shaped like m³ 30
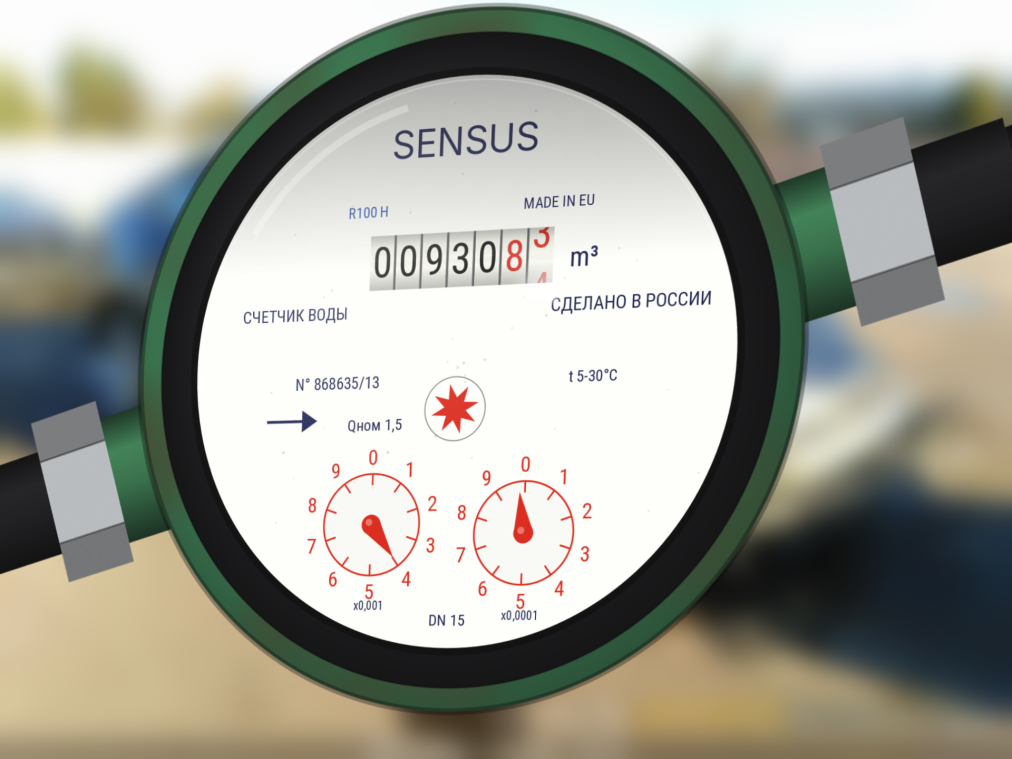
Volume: m³ 930.8339
